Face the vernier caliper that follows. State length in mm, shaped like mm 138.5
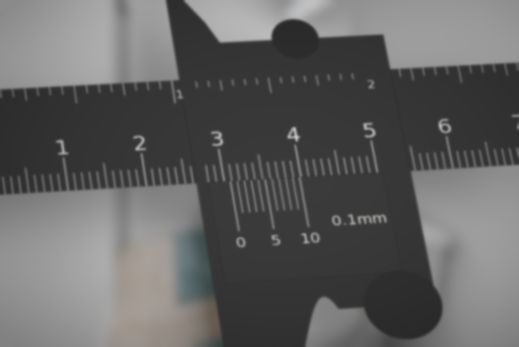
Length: mm 30.8
